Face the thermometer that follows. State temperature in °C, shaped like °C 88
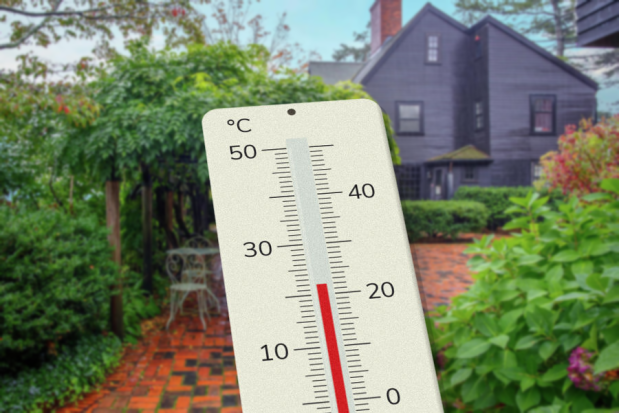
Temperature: °C 22
